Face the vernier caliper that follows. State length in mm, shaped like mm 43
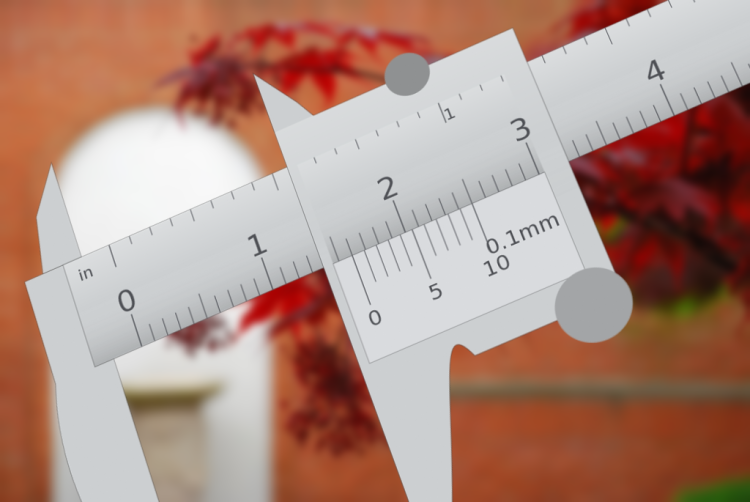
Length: mm 16.0
